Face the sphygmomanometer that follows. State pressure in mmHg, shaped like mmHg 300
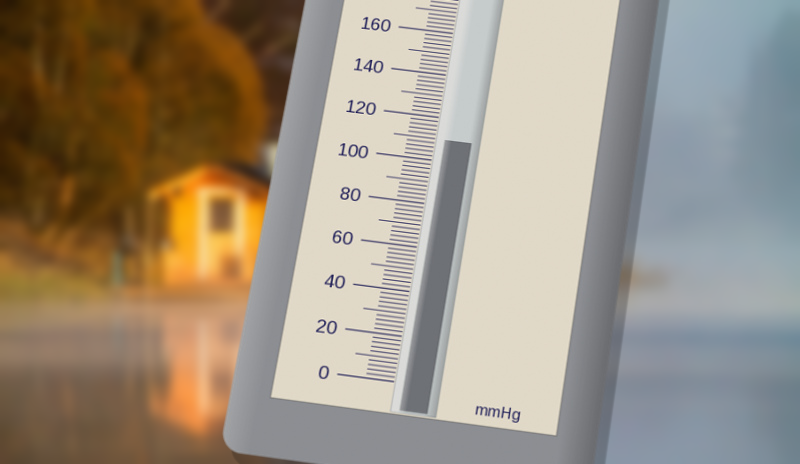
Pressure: mmHg 110
